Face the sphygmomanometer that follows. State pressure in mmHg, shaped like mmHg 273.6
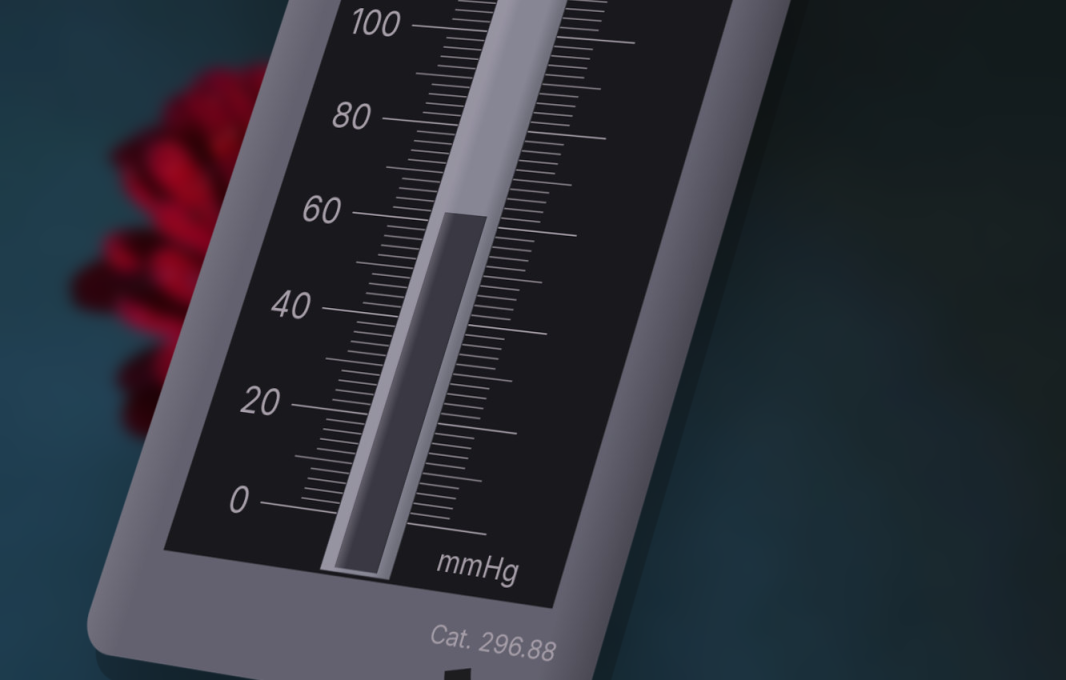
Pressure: mmHg 62
